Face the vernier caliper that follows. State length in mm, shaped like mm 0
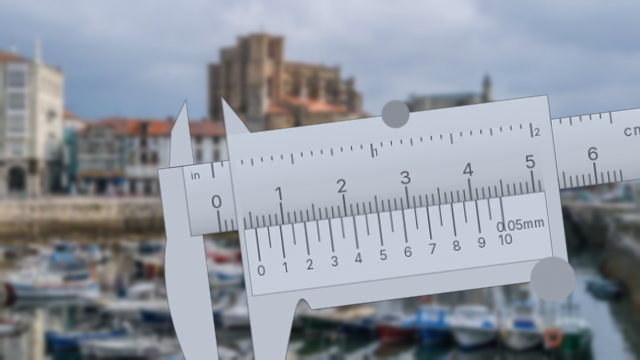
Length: mm 5.6
